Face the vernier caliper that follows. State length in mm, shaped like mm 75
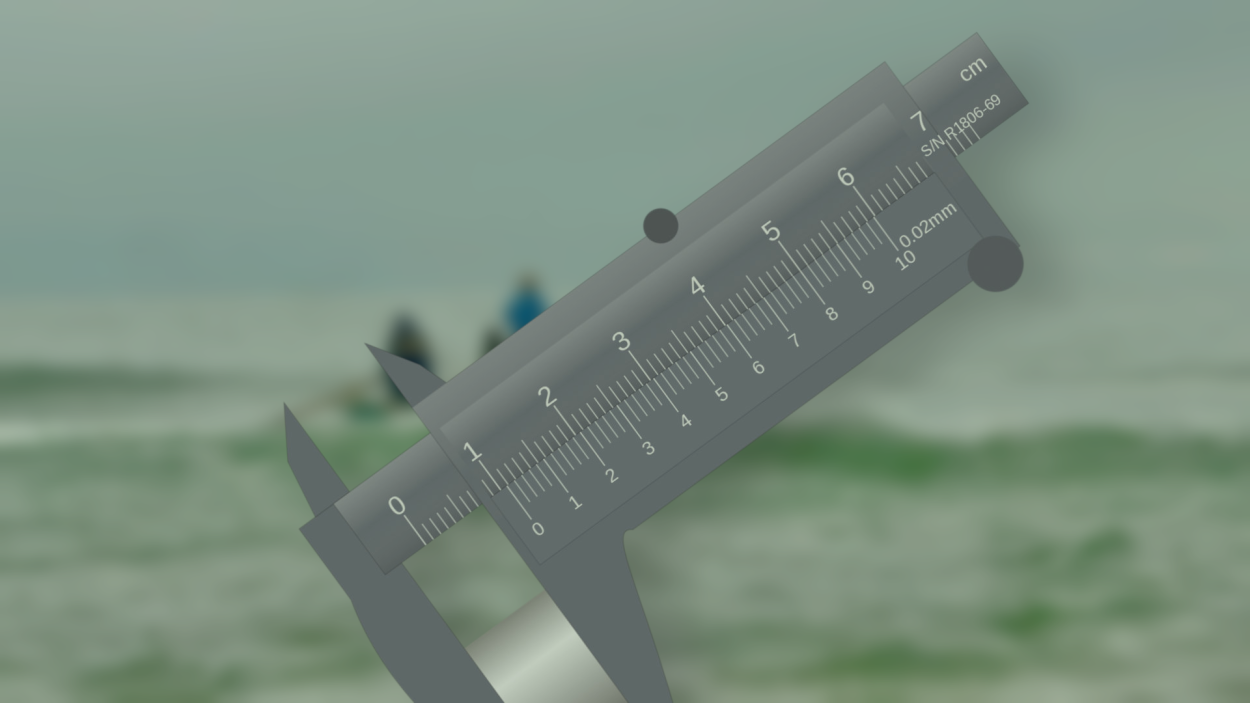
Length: mm 10.8
